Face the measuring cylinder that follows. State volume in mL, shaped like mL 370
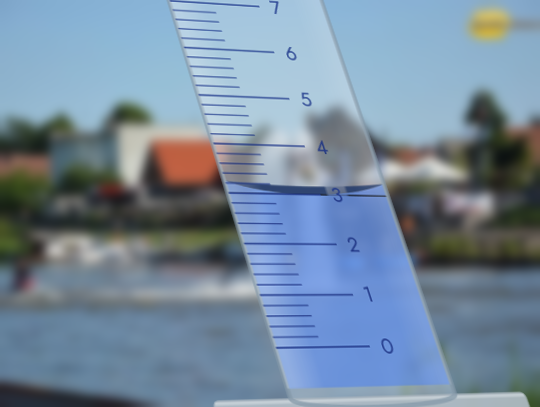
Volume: mL 3
